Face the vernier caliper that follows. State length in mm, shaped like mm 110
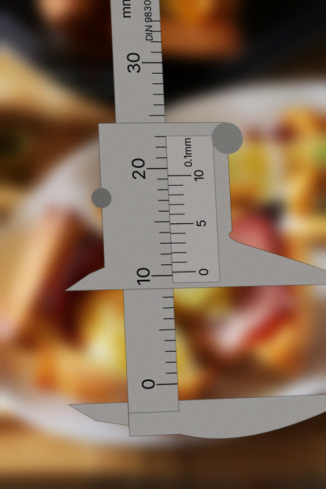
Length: mm 10.3
